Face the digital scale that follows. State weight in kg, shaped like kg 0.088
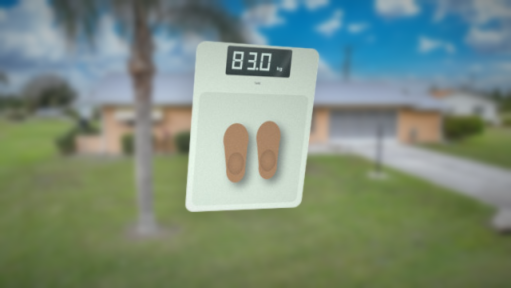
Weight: kg 83.0
